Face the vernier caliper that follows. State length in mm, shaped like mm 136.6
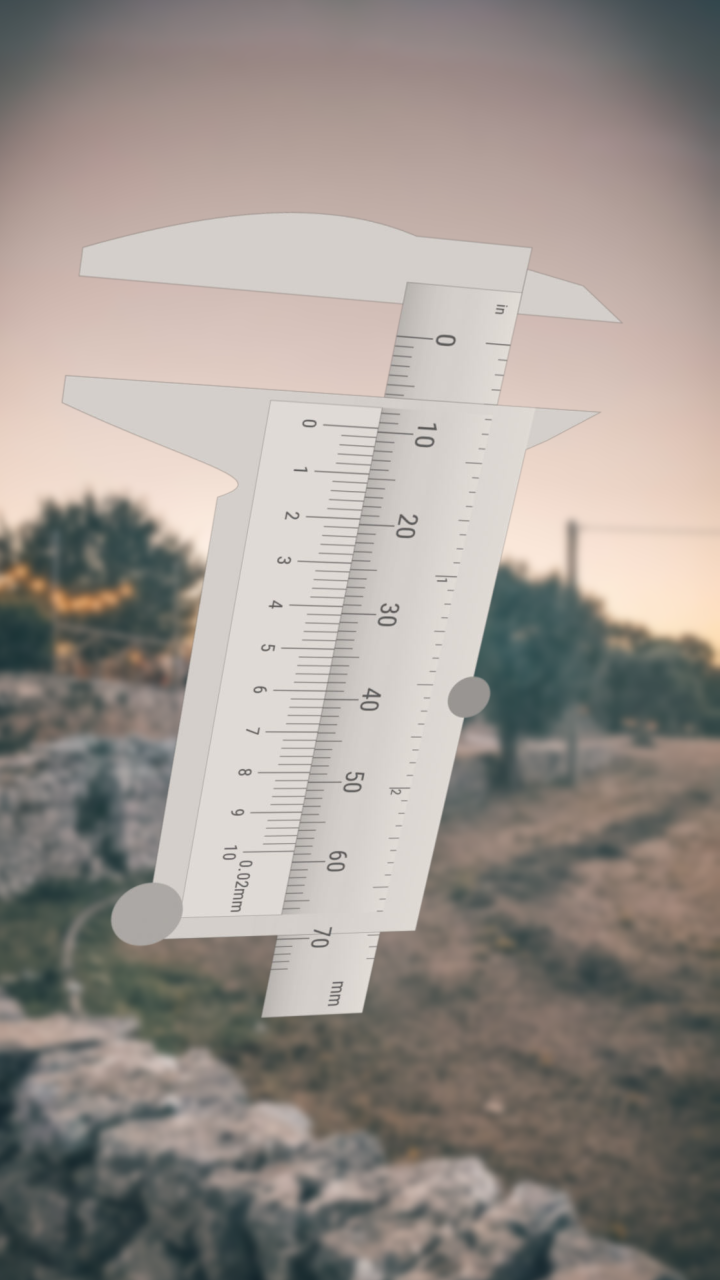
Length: mm 9.6
